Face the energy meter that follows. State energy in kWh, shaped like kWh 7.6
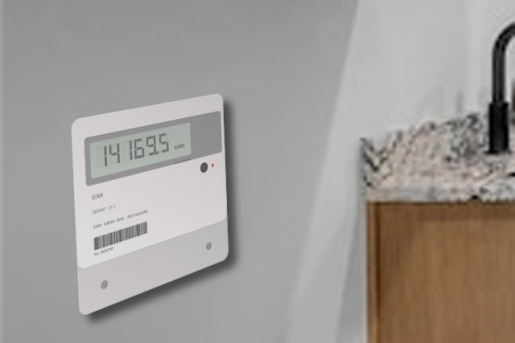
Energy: kWh 14169.5
